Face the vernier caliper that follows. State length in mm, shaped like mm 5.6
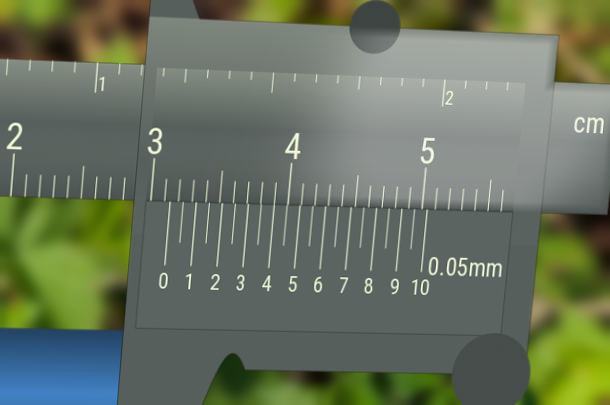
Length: mm 31.4
